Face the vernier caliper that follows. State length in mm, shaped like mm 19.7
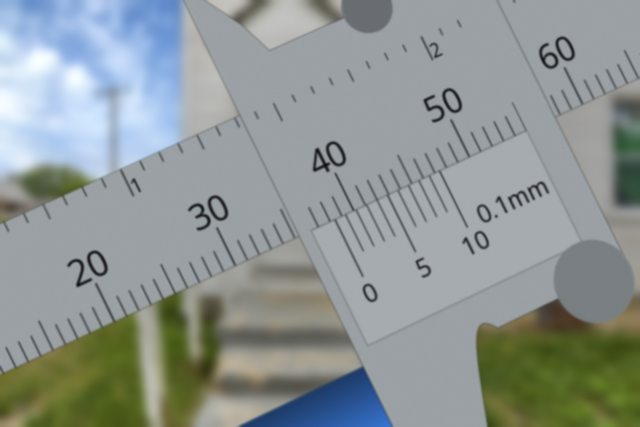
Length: mm 38.4
